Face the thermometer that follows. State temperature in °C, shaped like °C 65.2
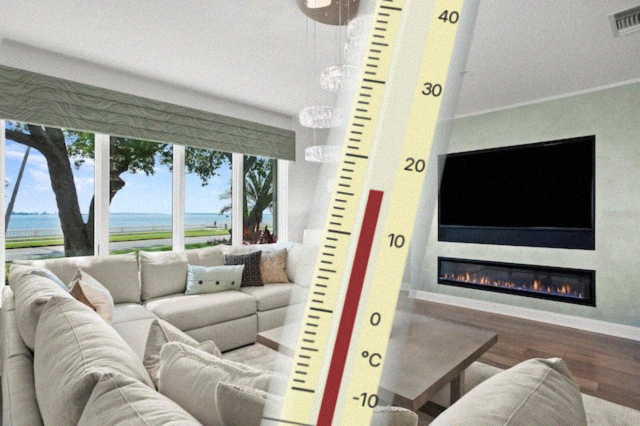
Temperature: °C 16
